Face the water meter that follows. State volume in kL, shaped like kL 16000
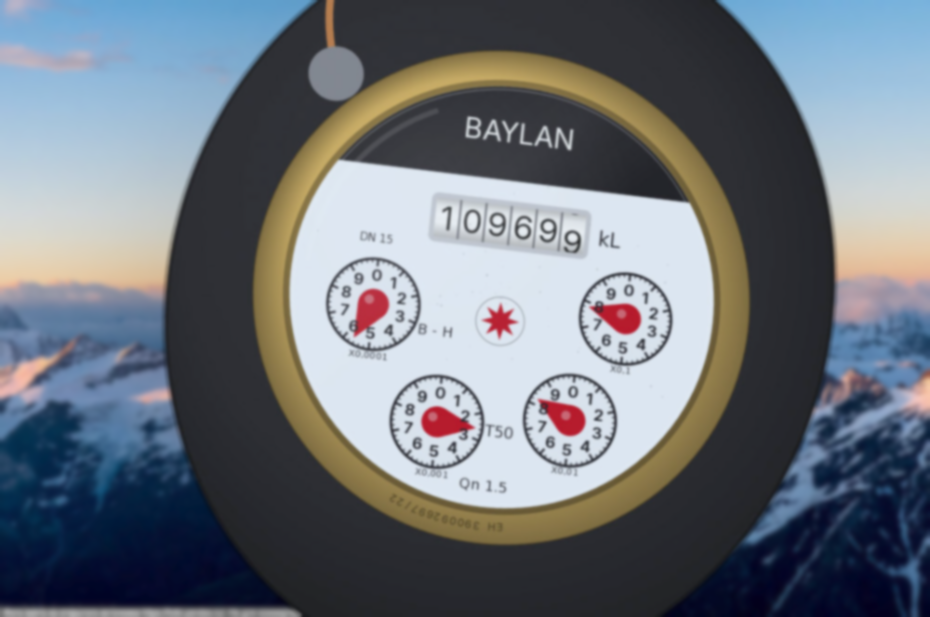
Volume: kL 109698.7825
